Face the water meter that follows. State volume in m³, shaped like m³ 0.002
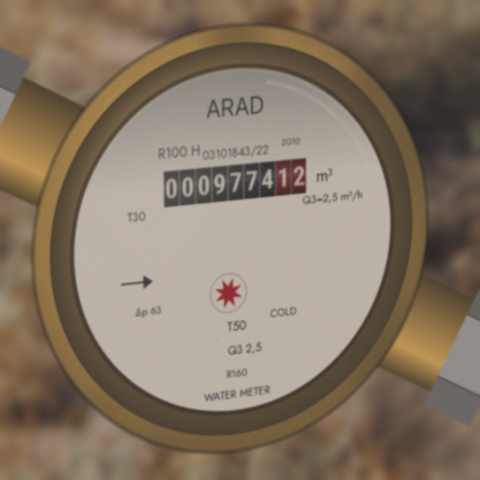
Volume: m³ 9774.12
